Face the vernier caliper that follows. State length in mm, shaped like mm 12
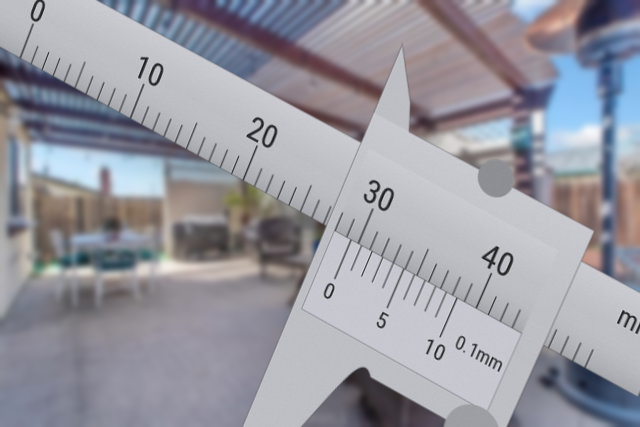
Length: mm 29.4
